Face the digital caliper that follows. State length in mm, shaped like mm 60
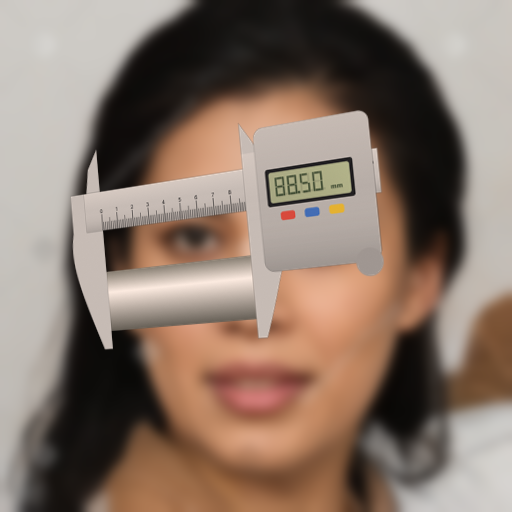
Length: mm 88.50
